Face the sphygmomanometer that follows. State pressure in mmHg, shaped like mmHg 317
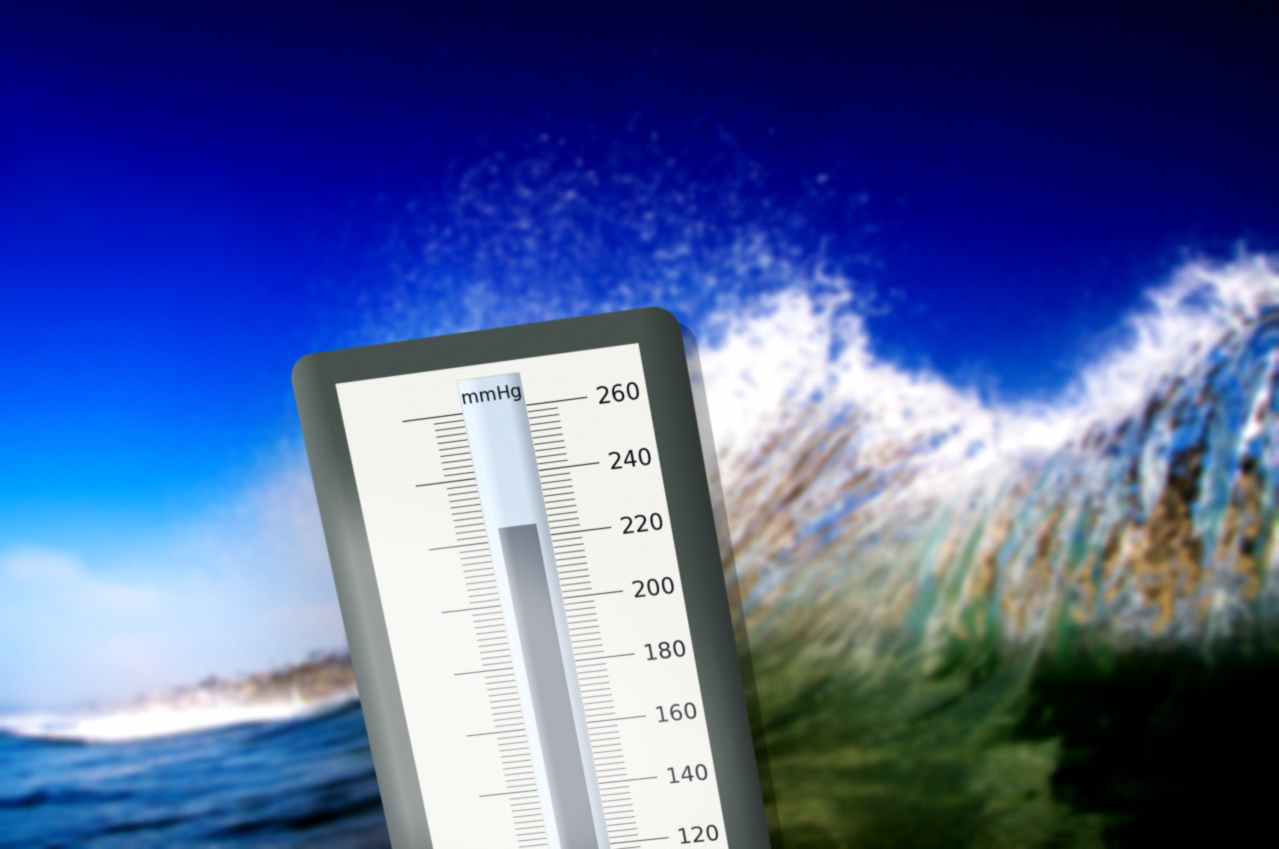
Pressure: mmHg 224
